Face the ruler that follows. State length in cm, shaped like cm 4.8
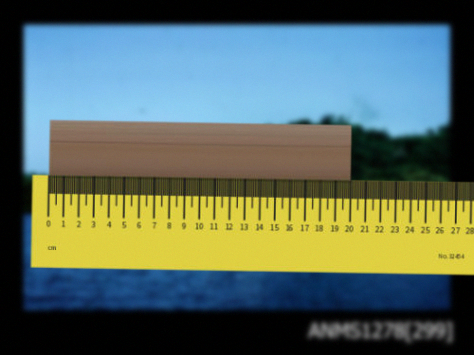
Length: cm 20
